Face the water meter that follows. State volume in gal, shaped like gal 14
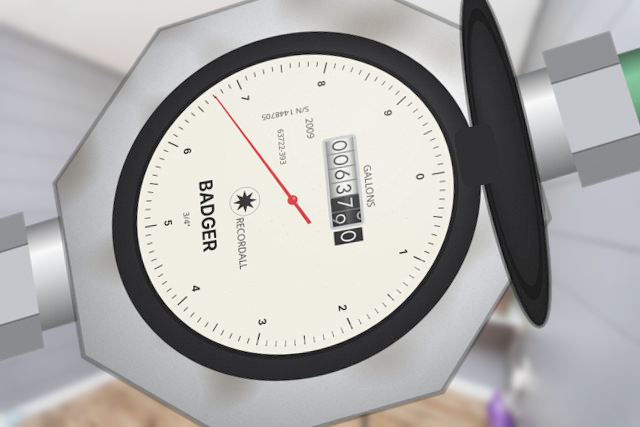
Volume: gal 63786.7
